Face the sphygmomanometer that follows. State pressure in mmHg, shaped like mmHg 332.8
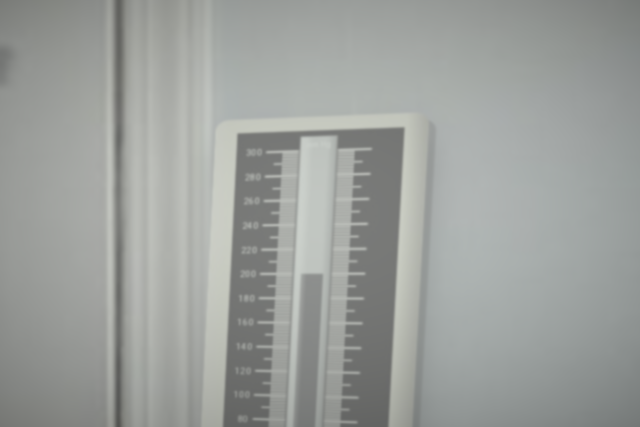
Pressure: mmHg 200
